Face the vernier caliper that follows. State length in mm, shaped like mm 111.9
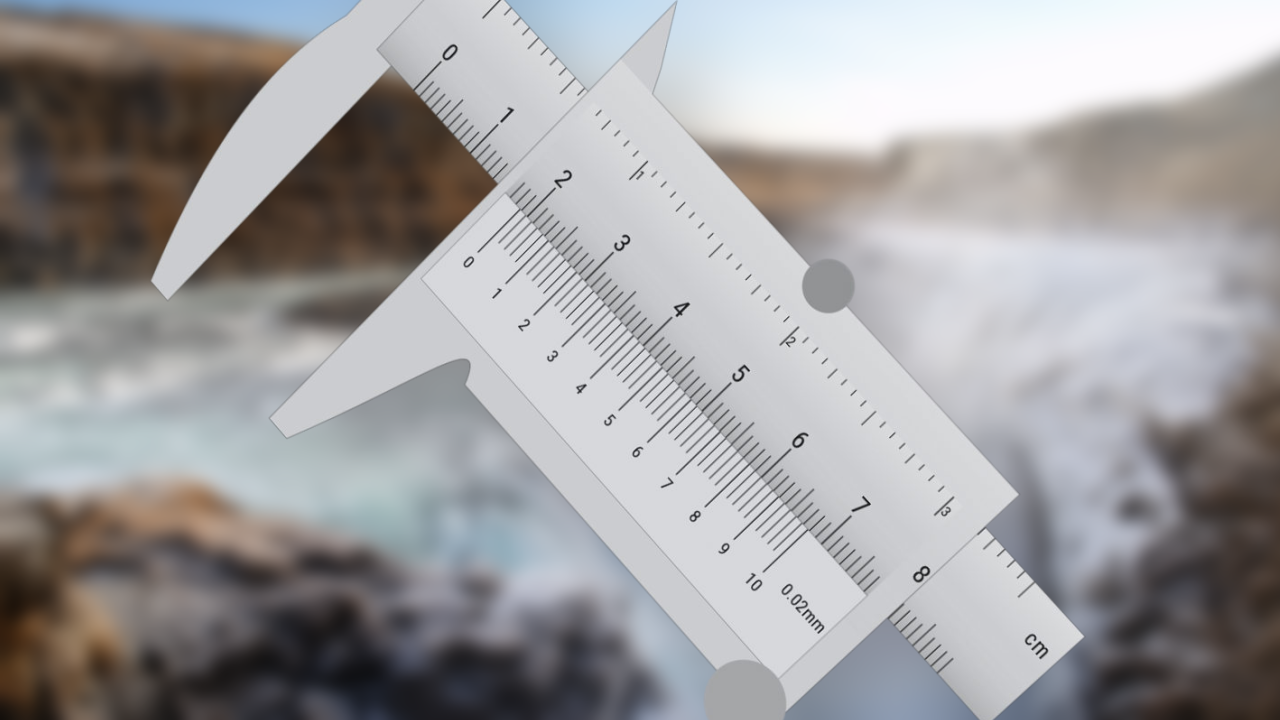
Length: mm 18.8
